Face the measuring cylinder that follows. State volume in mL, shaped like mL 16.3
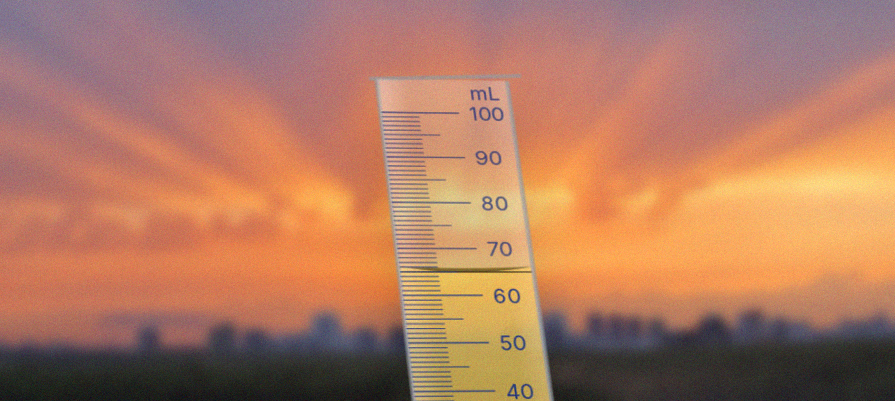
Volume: mL 65
